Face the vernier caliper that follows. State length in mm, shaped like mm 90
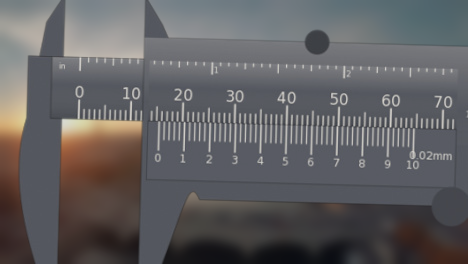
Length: mm 15.5
